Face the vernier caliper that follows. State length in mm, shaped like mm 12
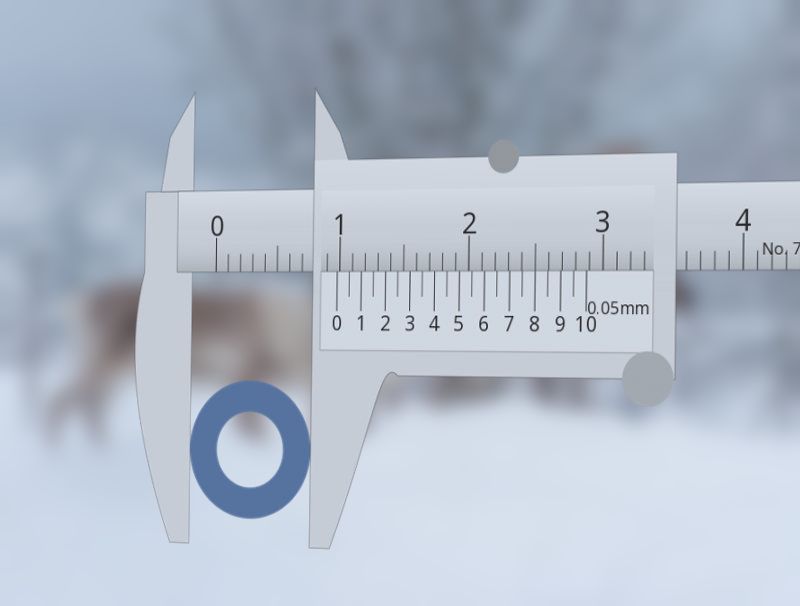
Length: mm 9.8
